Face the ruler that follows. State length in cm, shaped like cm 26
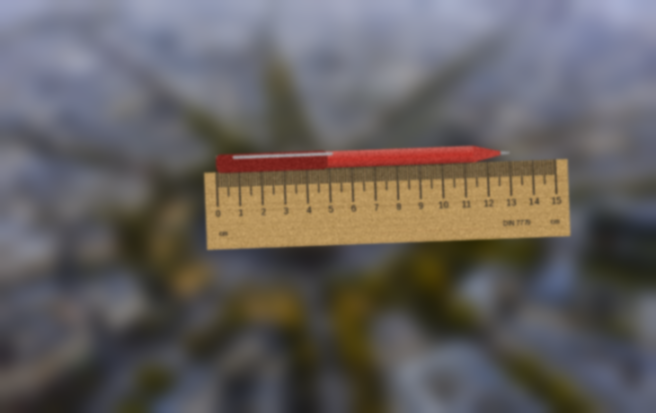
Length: cm 13
